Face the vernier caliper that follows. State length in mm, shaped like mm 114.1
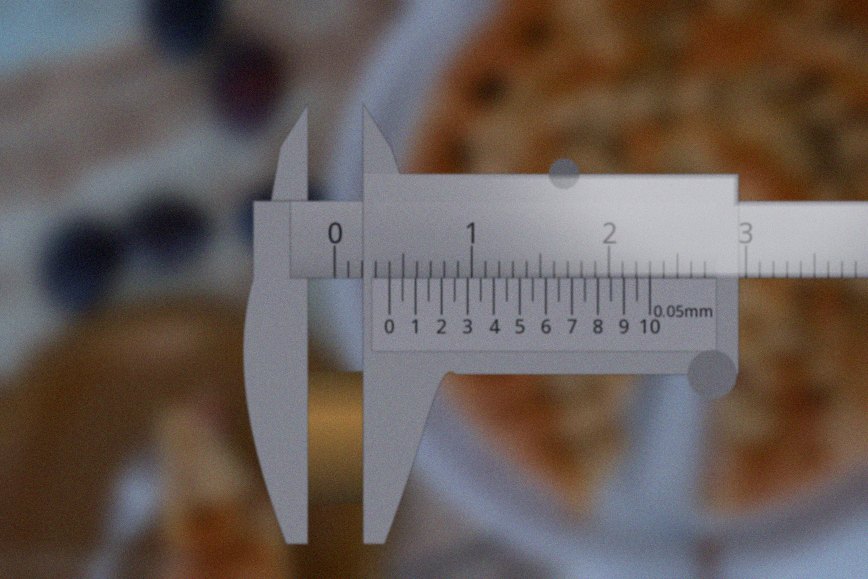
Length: mm 4.0
